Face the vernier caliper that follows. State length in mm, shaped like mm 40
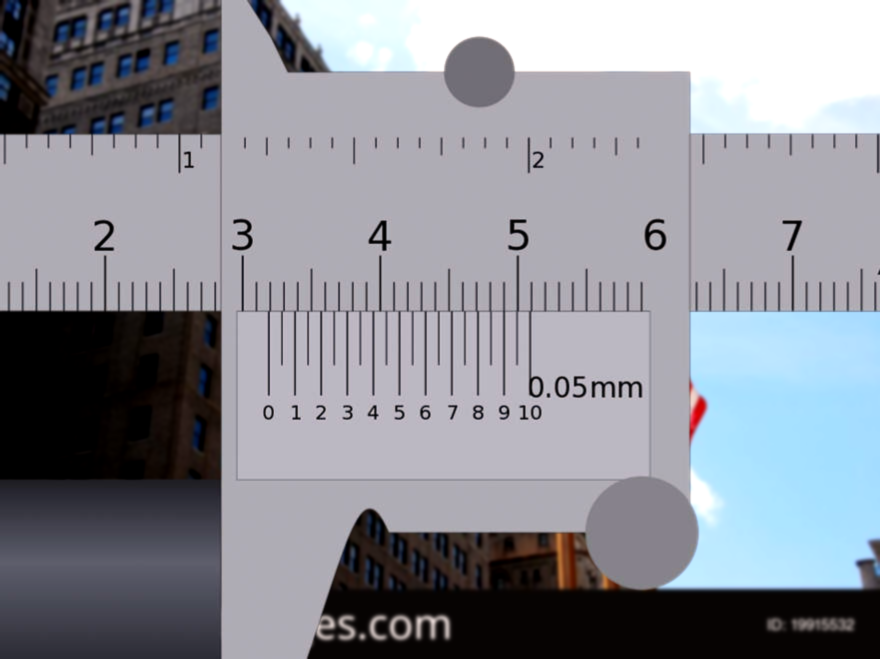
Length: mm 31.9
